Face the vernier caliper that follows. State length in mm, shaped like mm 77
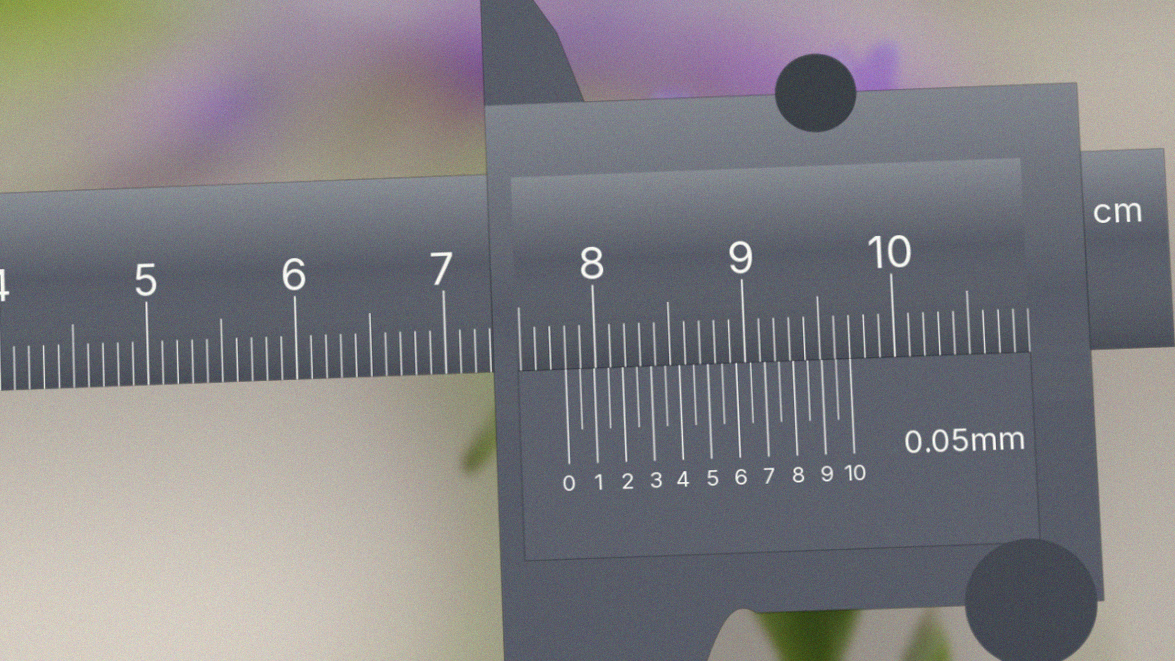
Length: mm 78.0
